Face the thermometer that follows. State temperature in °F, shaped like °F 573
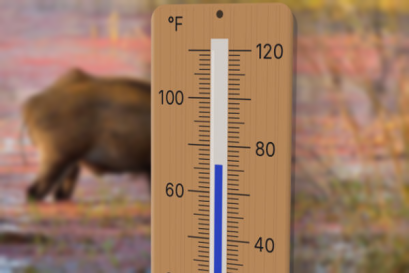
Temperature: °F 72
